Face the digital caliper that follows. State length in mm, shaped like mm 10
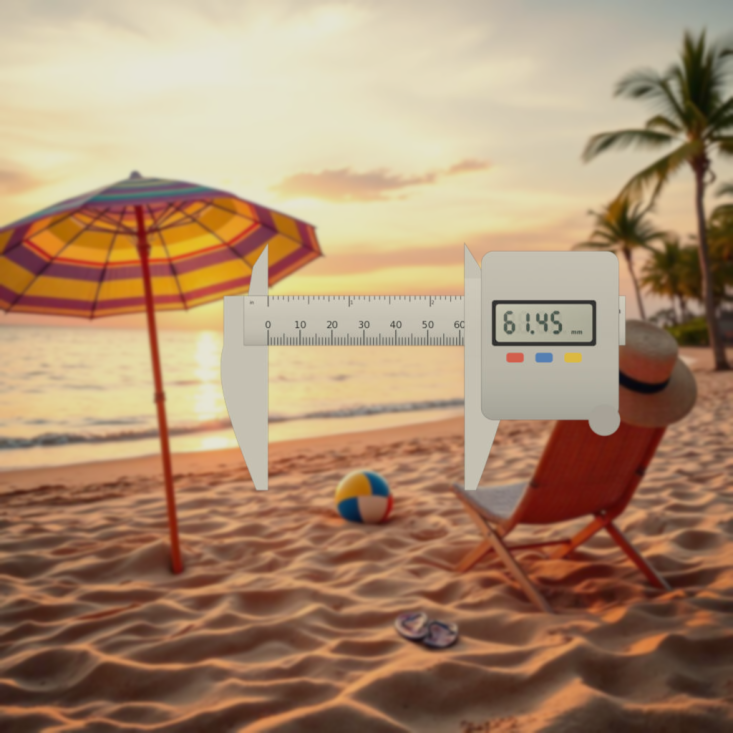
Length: mm 61.45
